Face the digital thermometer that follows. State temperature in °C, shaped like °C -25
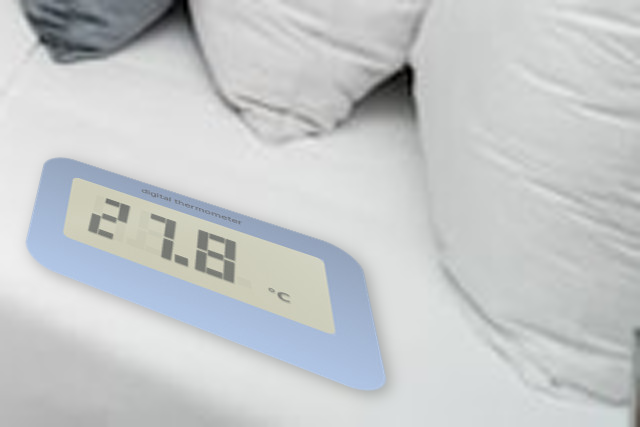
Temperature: °C 27.8
